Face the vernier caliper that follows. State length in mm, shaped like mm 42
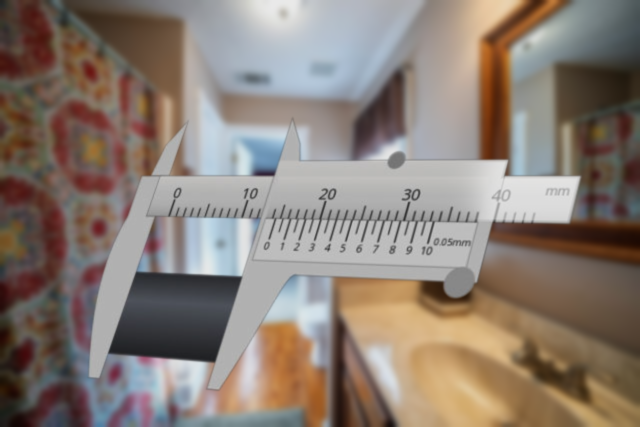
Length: mm 14.4
